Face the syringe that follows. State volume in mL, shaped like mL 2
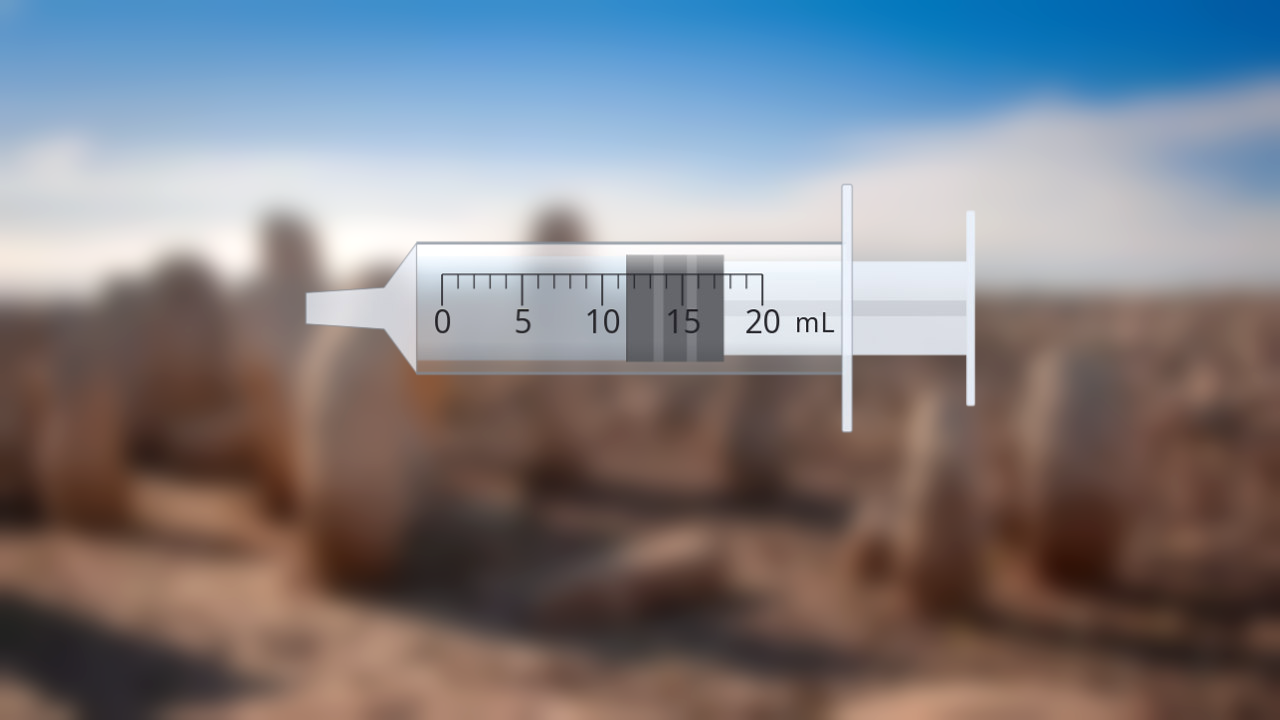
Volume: mL 11.5
